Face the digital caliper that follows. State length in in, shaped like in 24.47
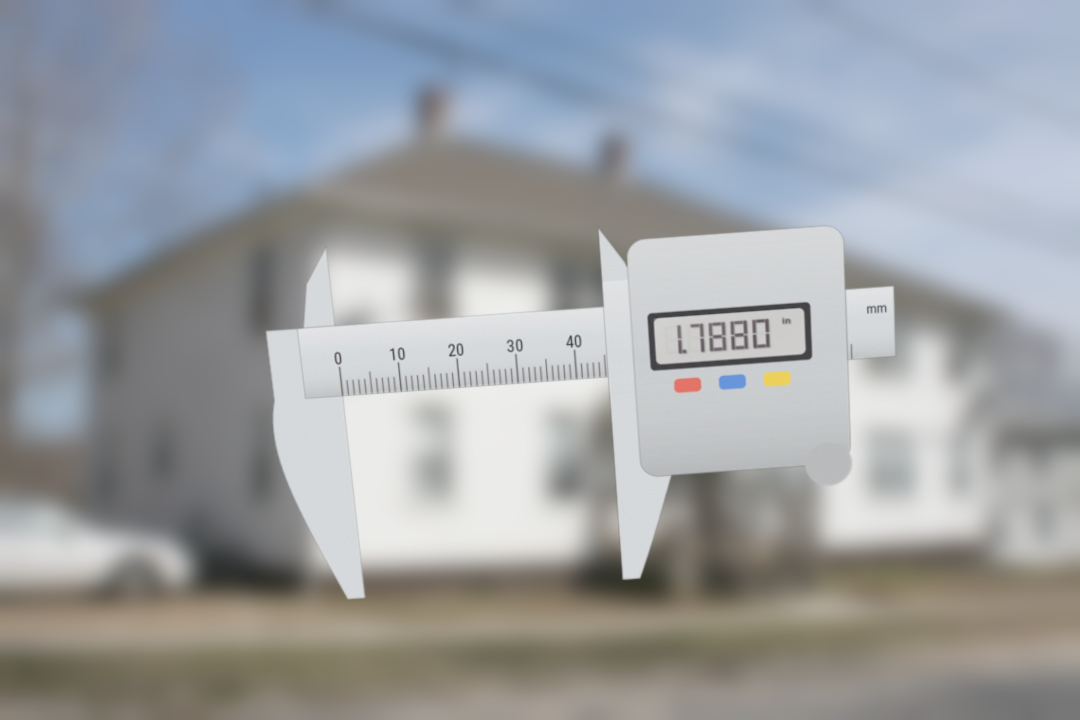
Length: in 1.7880
